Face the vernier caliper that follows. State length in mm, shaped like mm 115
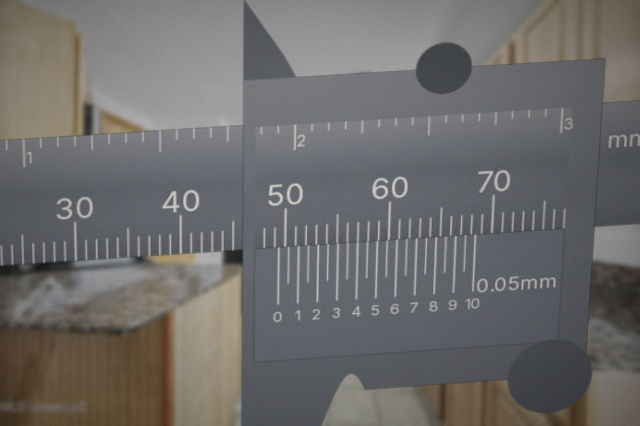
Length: mm 49.4
